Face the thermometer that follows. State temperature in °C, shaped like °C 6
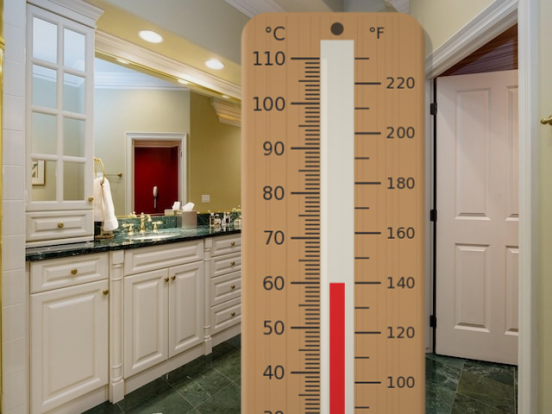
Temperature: °C 60
